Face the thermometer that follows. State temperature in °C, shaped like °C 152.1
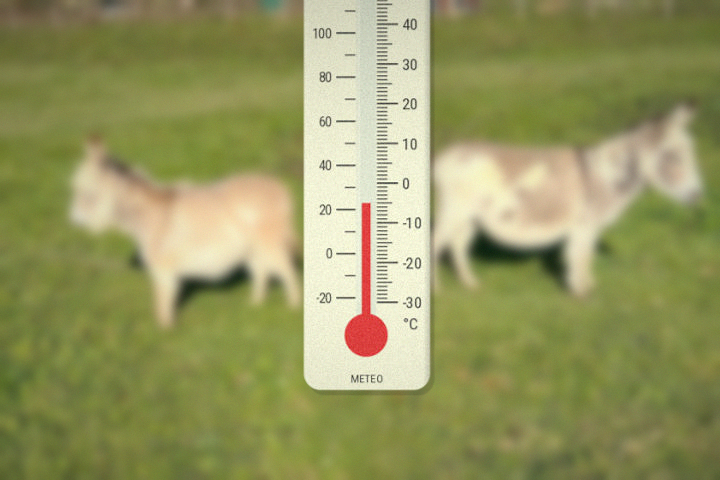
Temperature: °C -5
